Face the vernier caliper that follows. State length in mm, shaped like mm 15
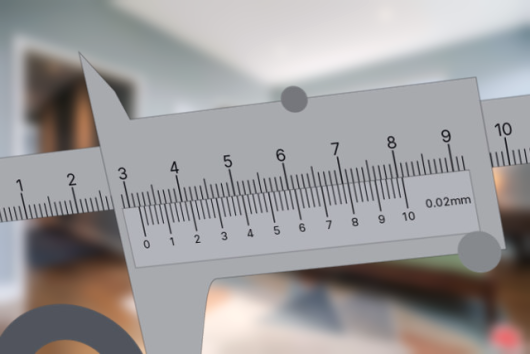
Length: mm 31.8
